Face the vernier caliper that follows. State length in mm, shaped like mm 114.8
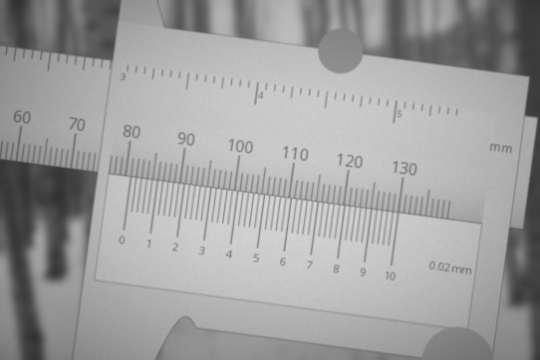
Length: mm 81.0
